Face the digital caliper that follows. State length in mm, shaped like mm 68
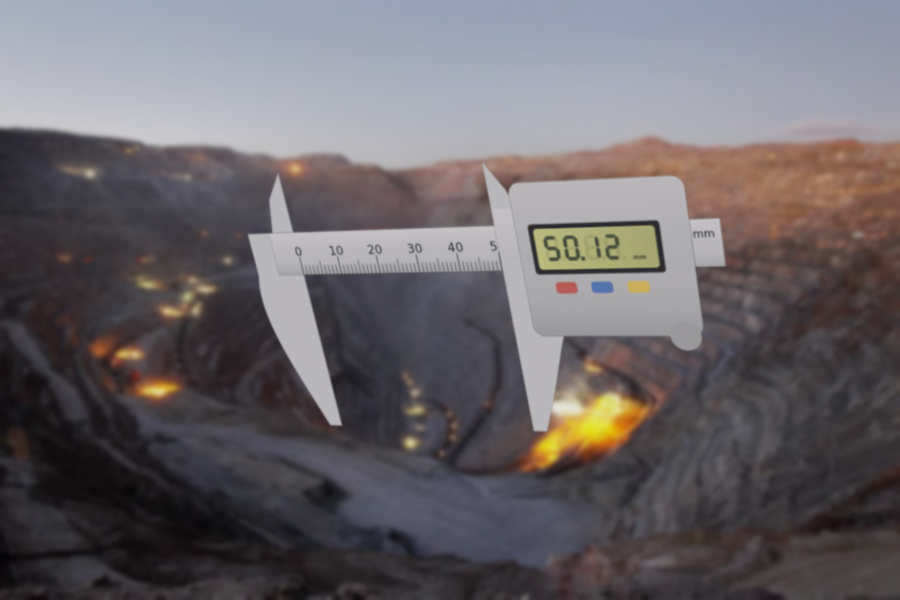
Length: mm 50.12
